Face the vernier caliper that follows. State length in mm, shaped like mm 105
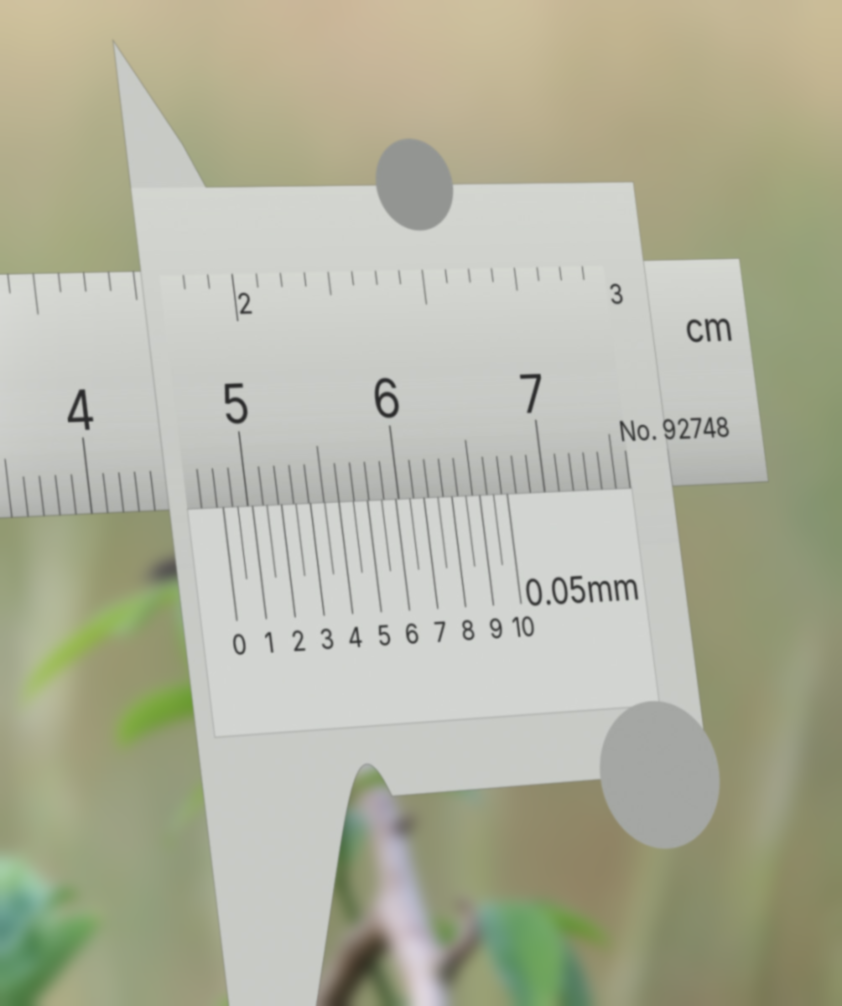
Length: mm 48.4
